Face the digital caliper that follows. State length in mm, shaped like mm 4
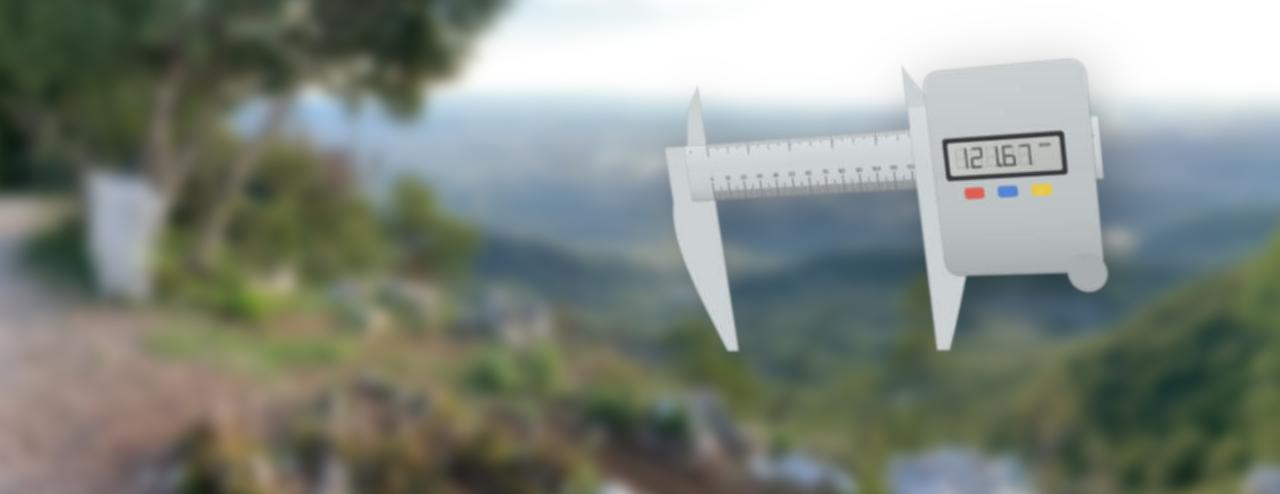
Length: mm 121.67
